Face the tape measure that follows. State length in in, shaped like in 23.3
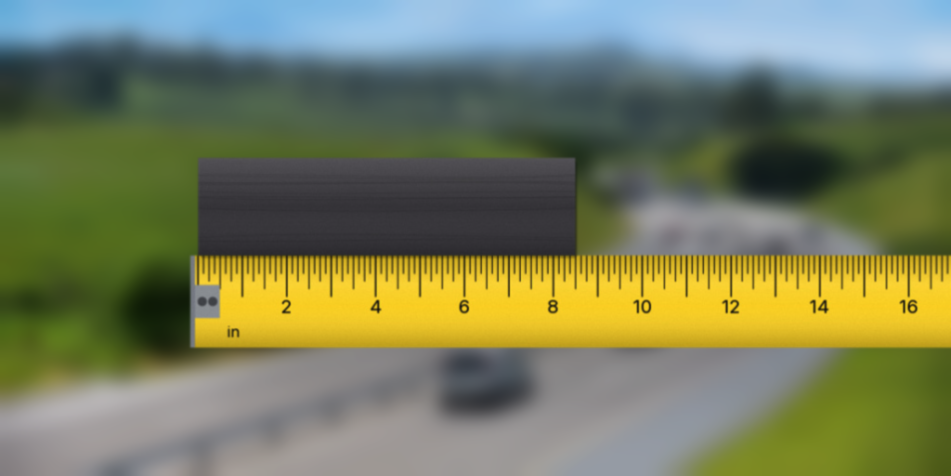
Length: in 8.5
